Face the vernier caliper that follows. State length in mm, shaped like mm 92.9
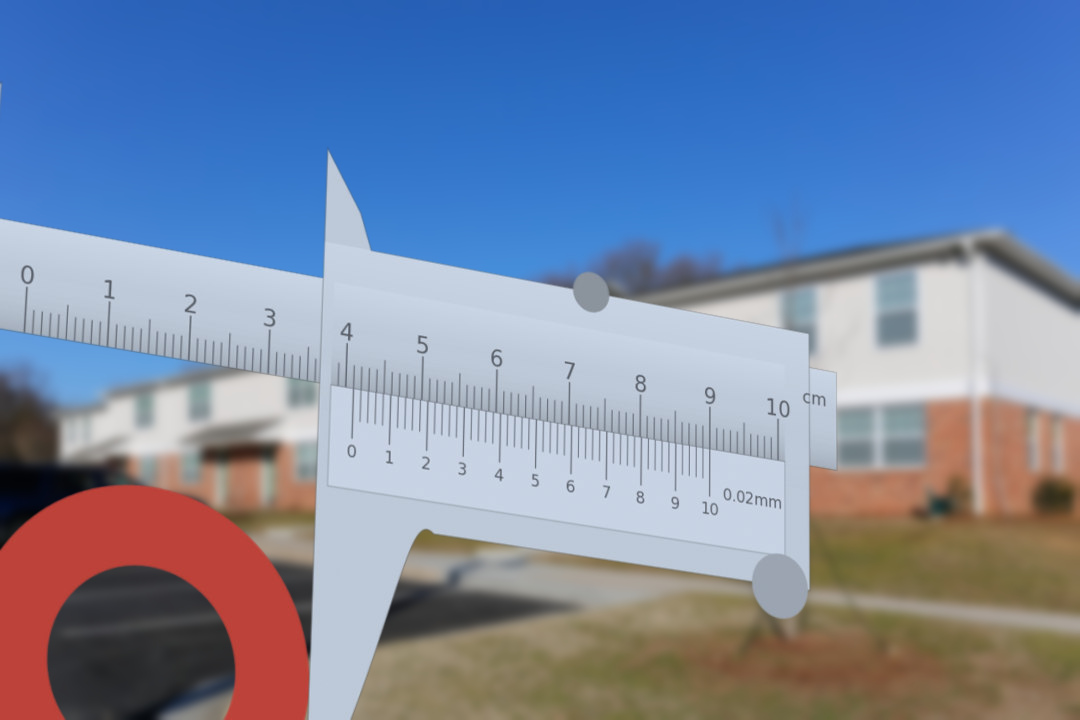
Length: mm 41.0
